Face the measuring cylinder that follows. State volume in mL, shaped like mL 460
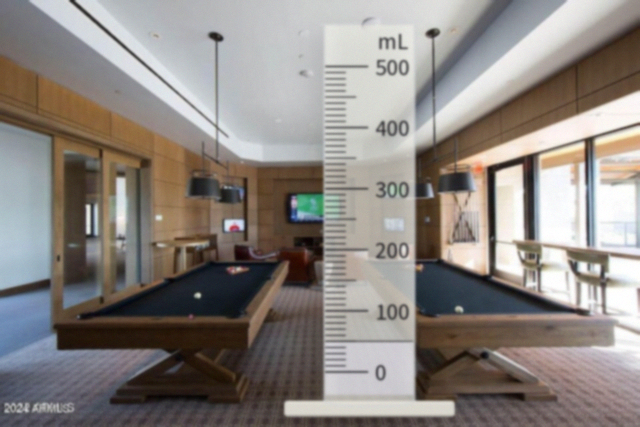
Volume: mL 50
